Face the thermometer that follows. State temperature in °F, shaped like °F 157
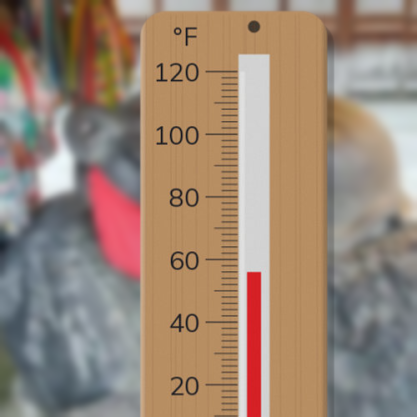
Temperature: °F 56
